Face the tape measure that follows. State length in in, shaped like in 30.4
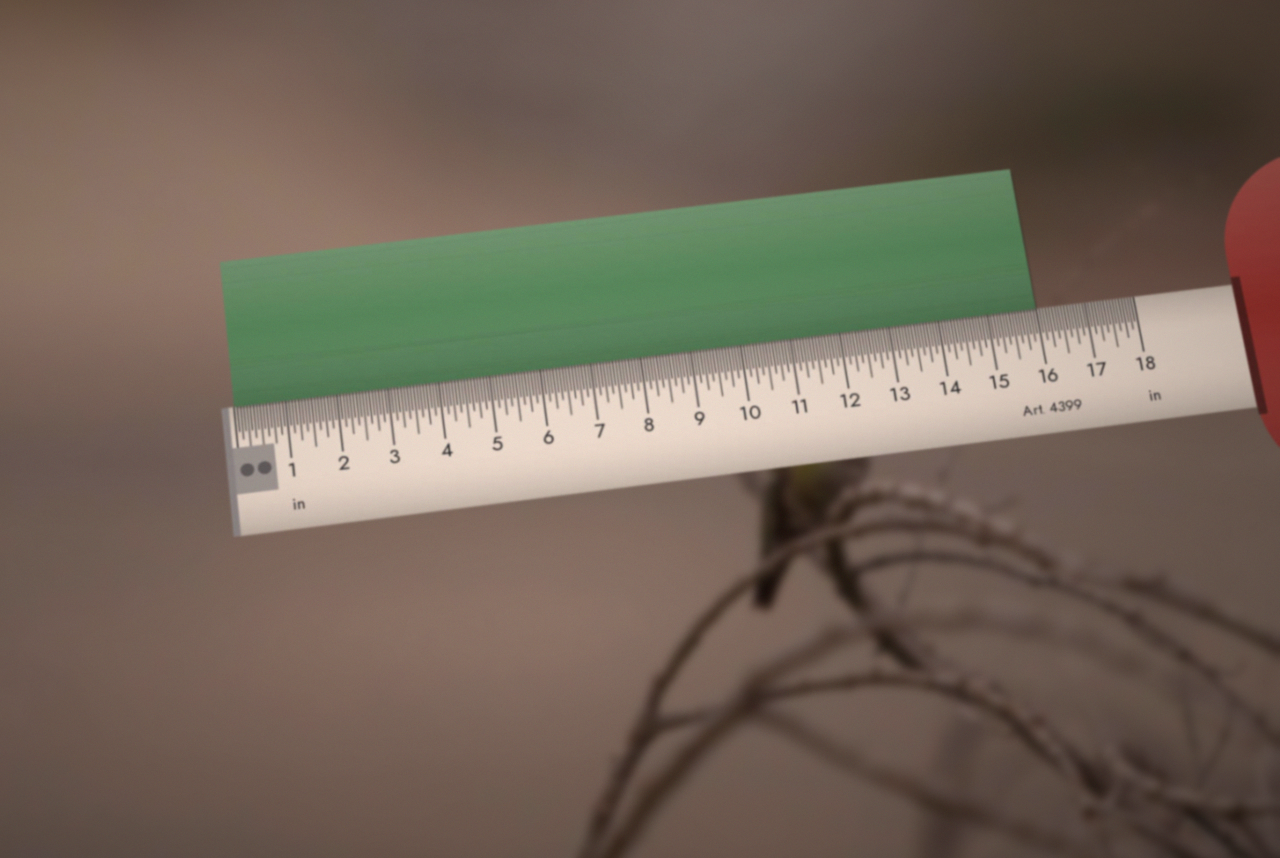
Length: in 16
